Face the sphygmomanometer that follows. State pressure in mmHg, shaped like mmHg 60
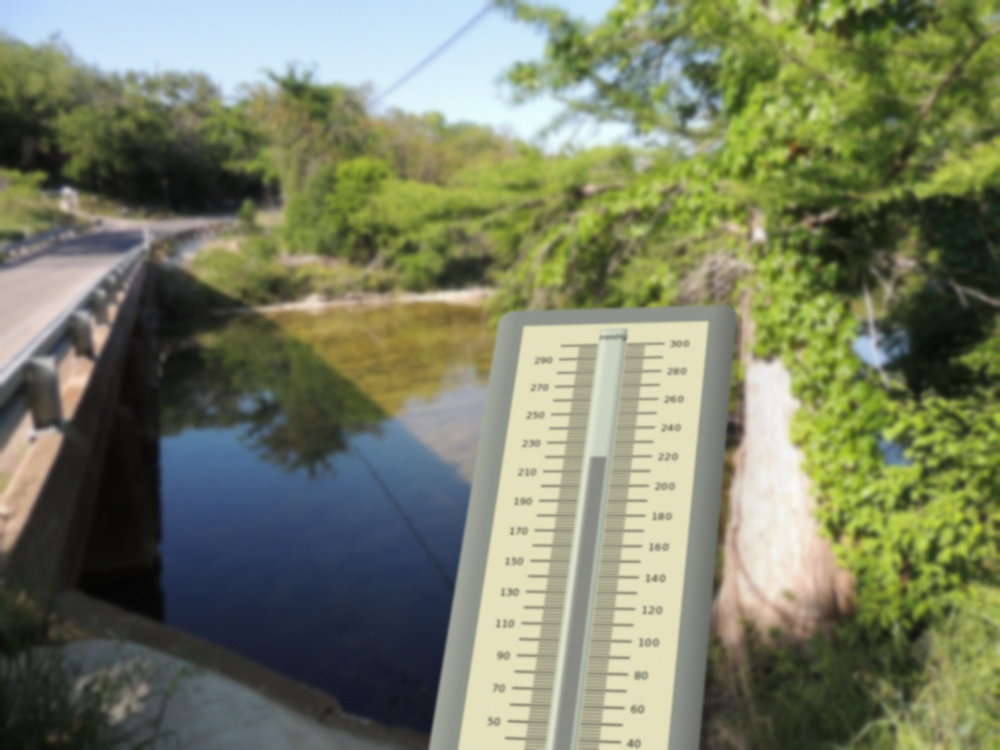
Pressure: mmHg 220
